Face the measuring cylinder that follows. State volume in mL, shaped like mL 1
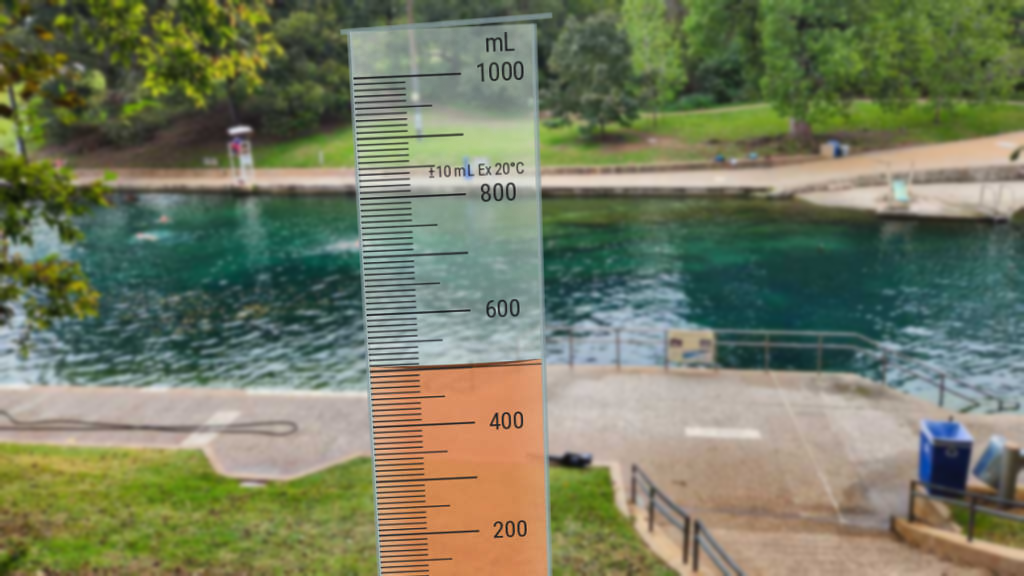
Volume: mL 500
